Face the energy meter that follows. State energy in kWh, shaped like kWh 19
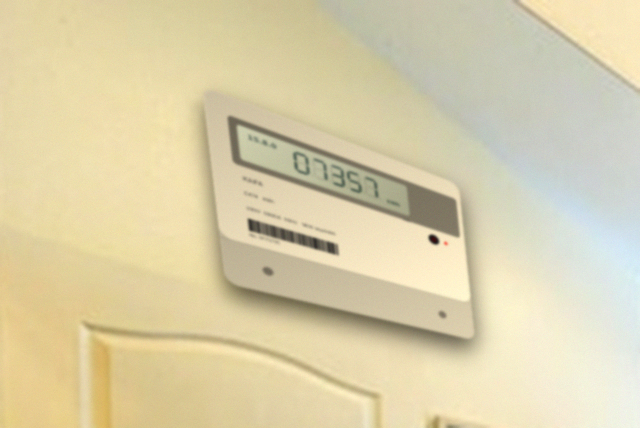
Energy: kWh 7357
